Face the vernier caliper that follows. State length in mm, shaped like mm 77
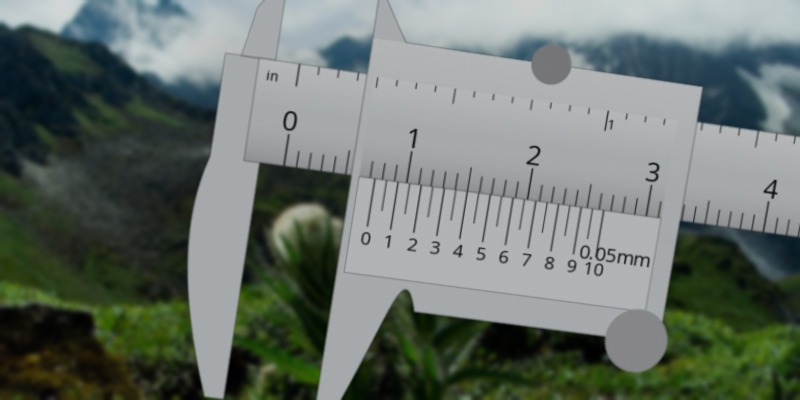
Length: mm 7.4
